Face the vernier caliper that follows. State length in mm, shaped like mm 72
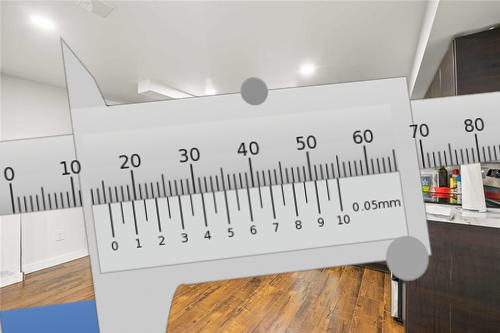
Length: mm 15.6
